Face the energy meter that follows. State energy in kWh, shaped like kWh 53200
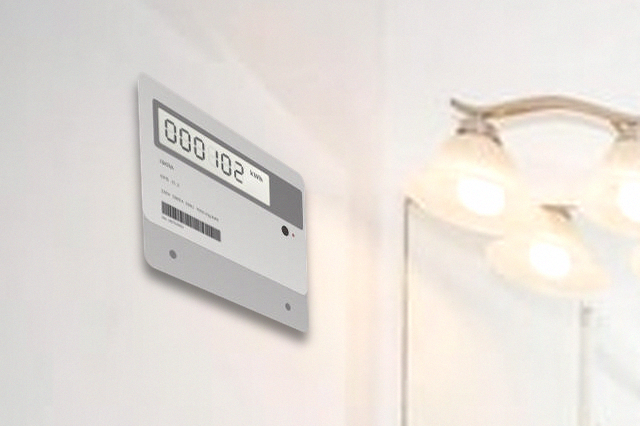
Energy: kWh 102
